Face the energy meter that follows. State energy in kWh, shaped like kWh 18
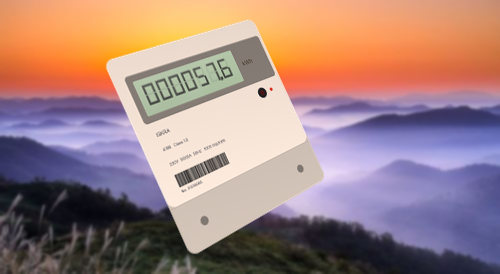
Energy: kWh 57.6
